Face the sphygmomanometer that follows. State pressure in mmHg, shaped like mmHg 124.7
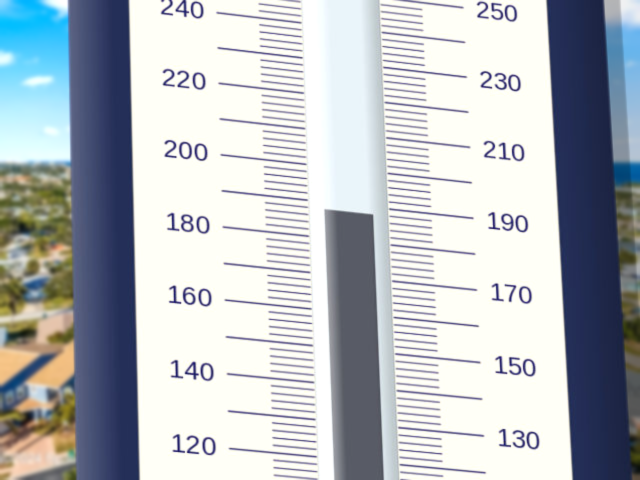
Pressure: mmHg 188
